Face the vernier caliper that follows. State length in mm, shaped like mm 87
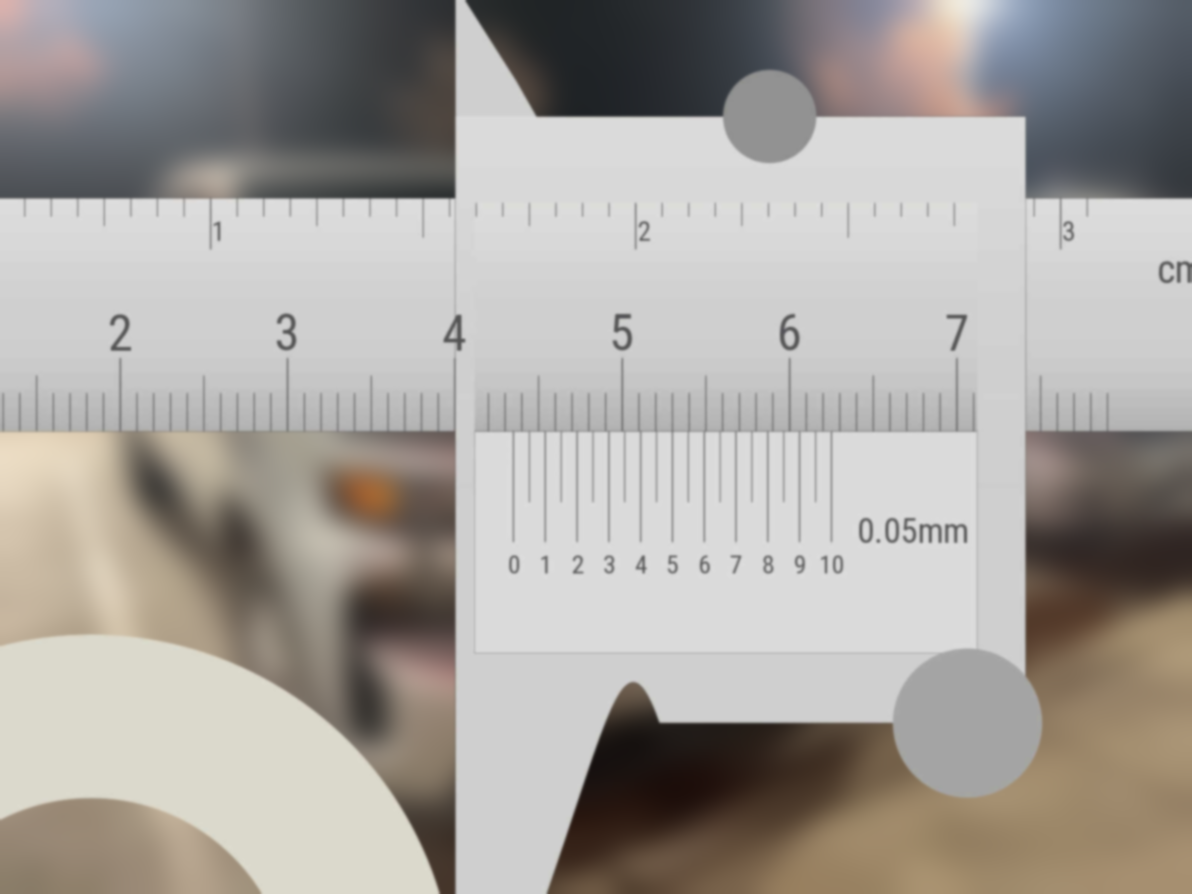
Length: mm 43.5
